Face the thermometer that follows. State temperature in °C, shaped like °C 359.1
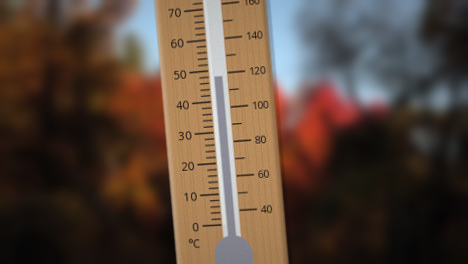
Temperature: °C 48
